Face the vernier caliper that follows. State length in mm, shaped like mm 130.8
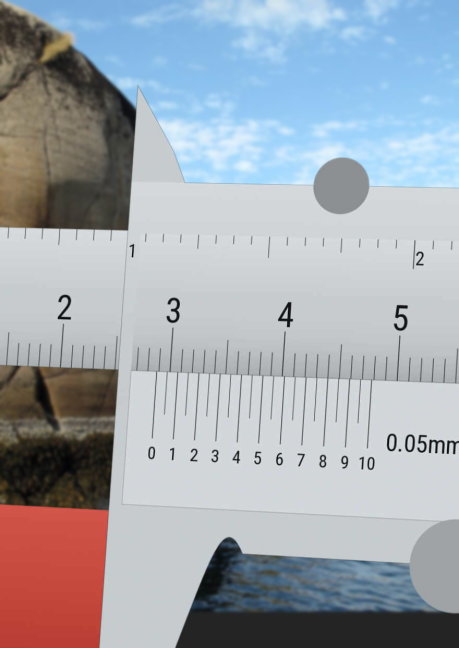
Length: mm 28.8
